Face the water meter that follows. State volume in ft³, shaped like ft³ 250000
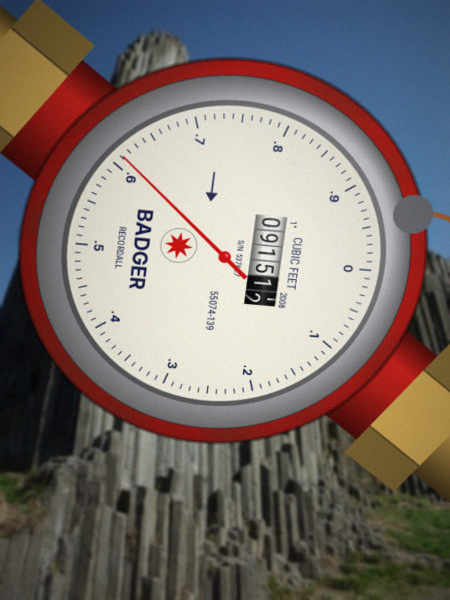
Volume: ft³ 91511.61
